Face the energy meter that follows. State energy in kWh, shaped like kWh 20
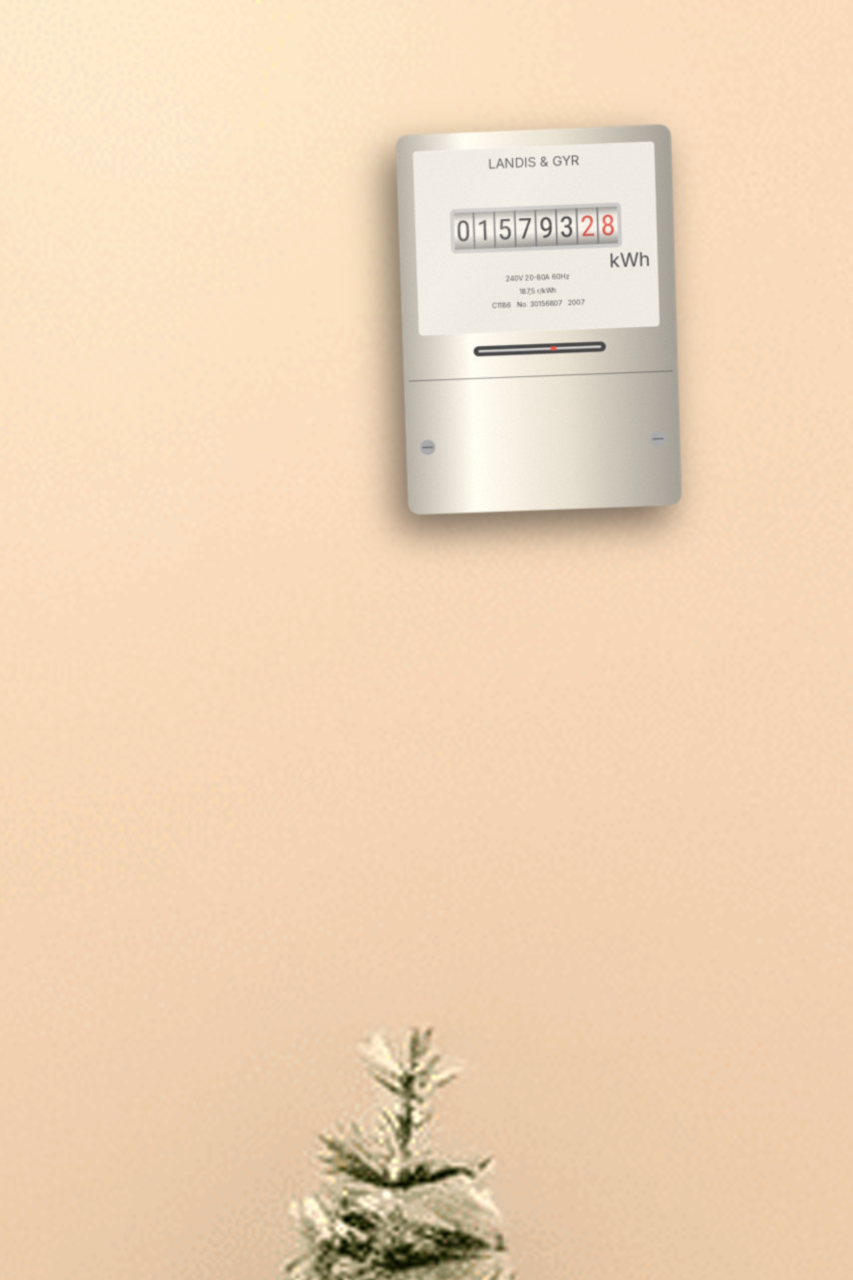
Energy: kWh 15793.28
